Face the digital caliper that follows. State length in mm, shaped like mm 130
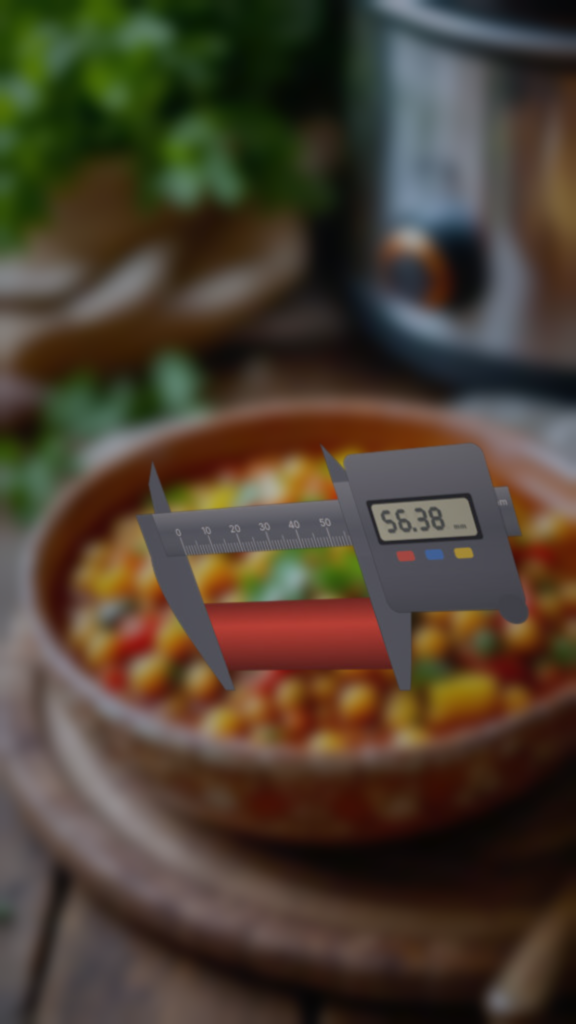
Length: mm 56.38
